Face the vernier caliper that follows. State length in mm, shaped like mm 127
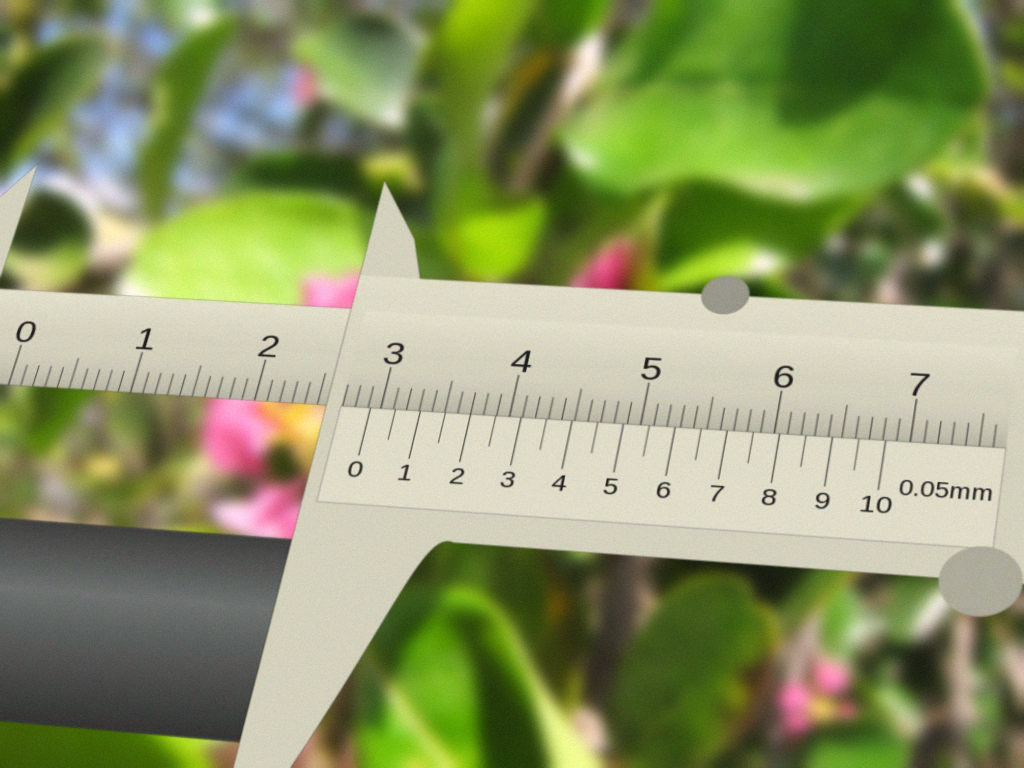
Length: mm 29.2
